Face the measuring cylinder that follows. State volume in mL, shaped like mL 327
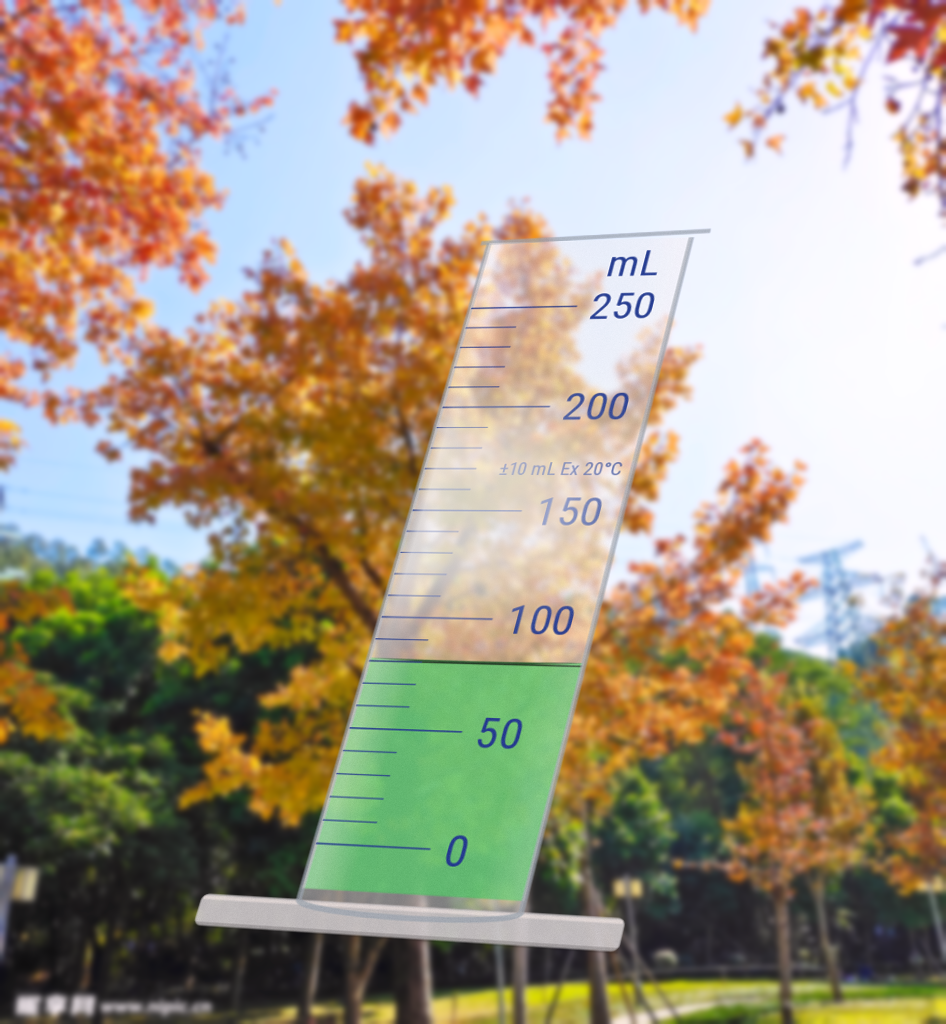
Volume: mL 80
